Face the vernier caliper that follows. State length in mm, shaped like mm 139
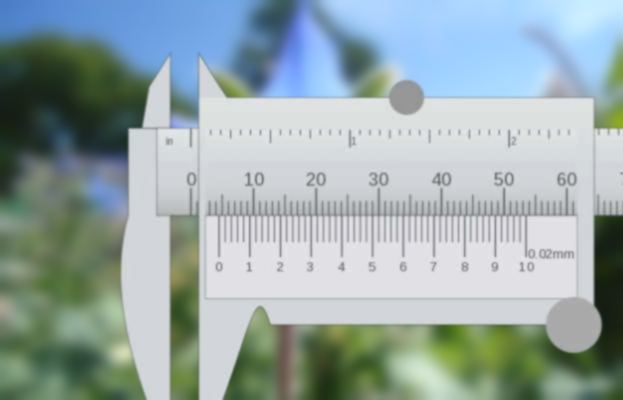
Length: mm 4.5
